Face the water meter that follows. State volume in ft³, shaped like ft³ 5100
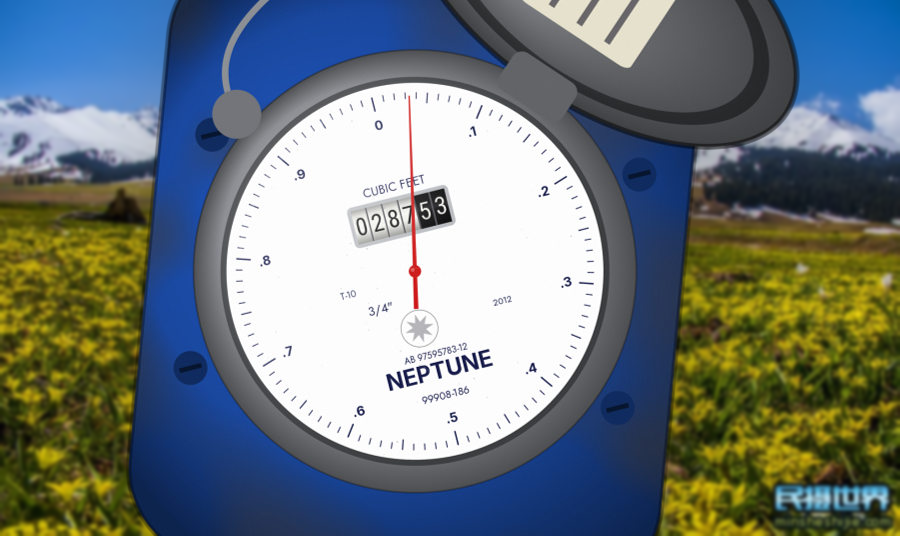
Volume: ft³ 28753.03
